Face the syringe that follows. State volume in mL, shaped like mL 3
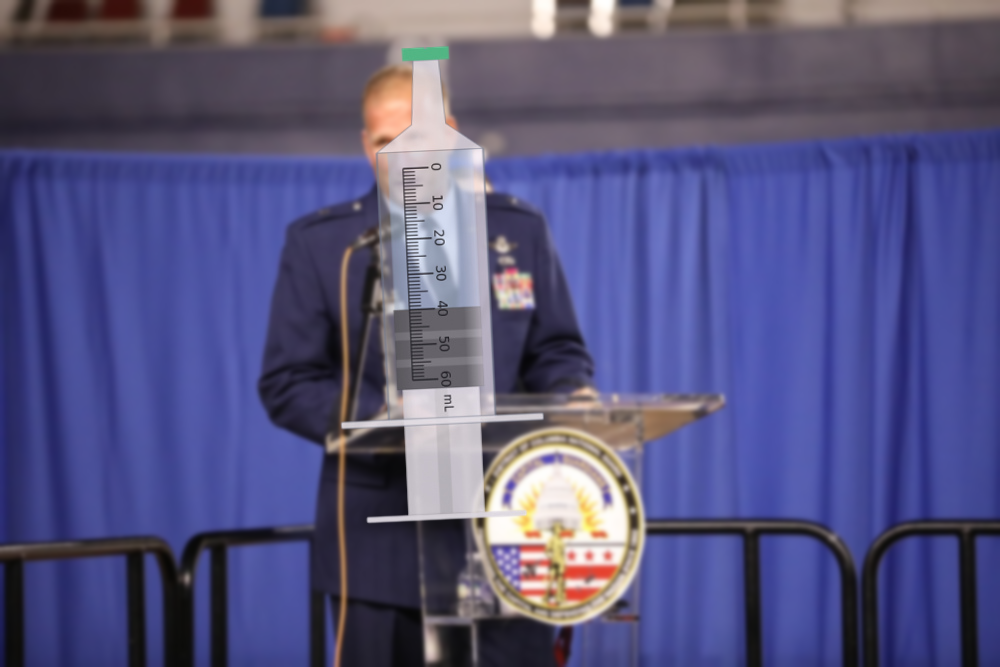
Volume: mL 40
